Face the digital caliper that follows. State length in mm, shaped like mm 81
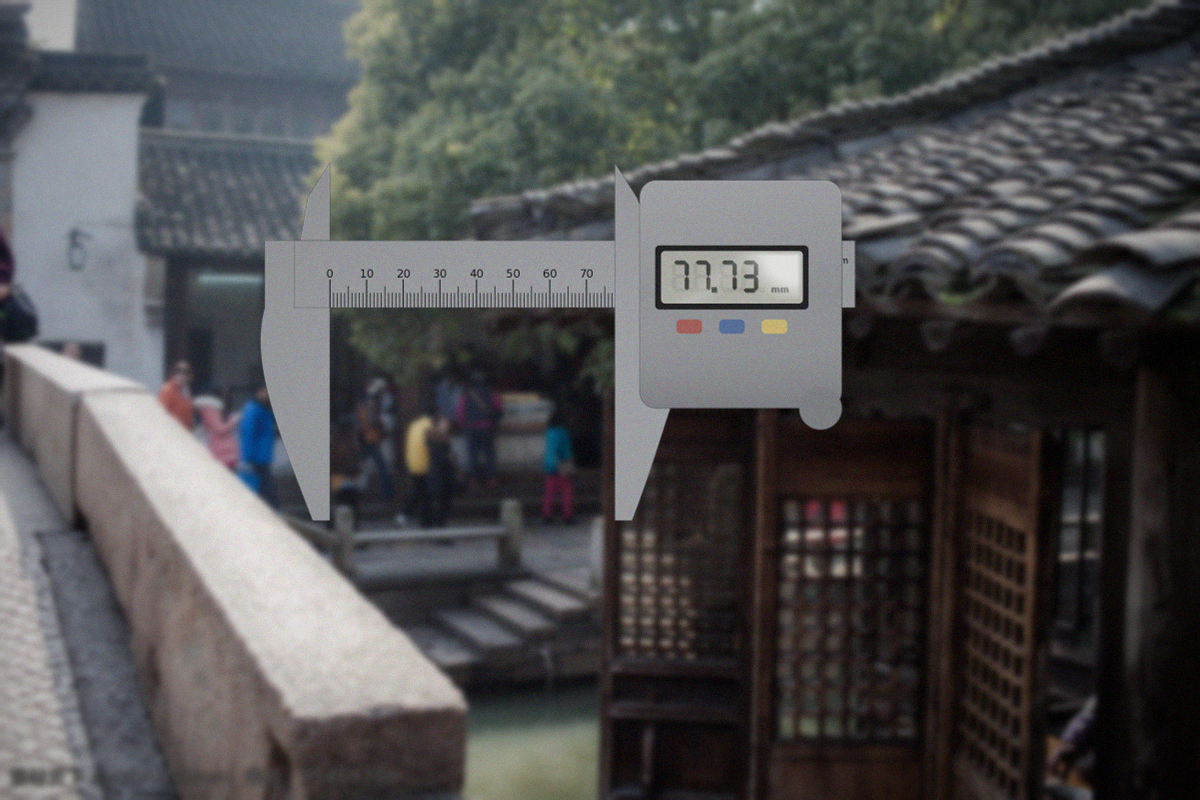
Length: mm 77.73
